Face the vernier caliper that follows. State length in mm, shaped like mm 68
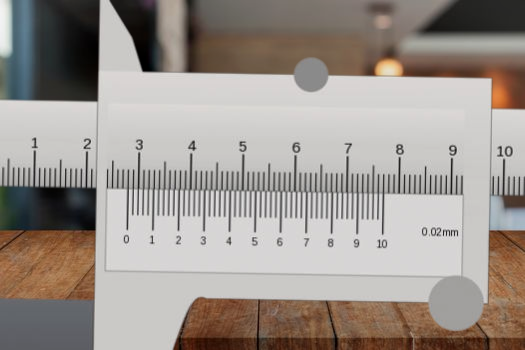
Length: mm 28.0
